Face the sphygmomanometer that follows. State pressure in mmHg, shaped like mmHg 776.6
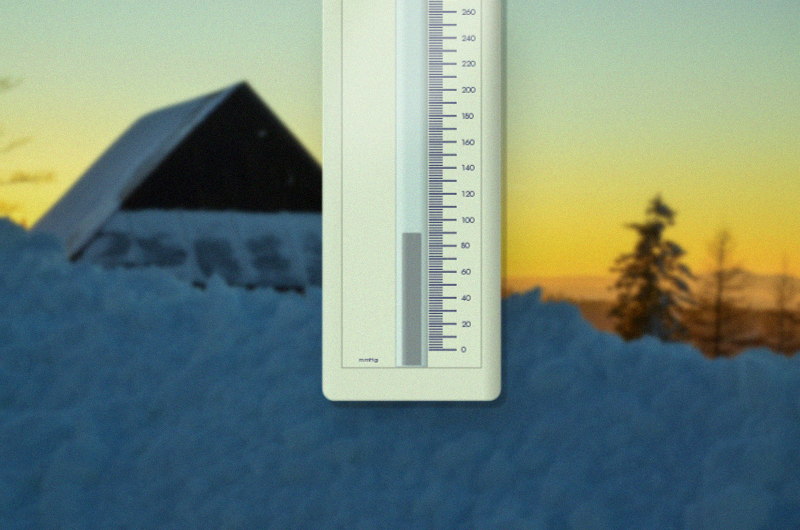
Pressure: mmHg 90
